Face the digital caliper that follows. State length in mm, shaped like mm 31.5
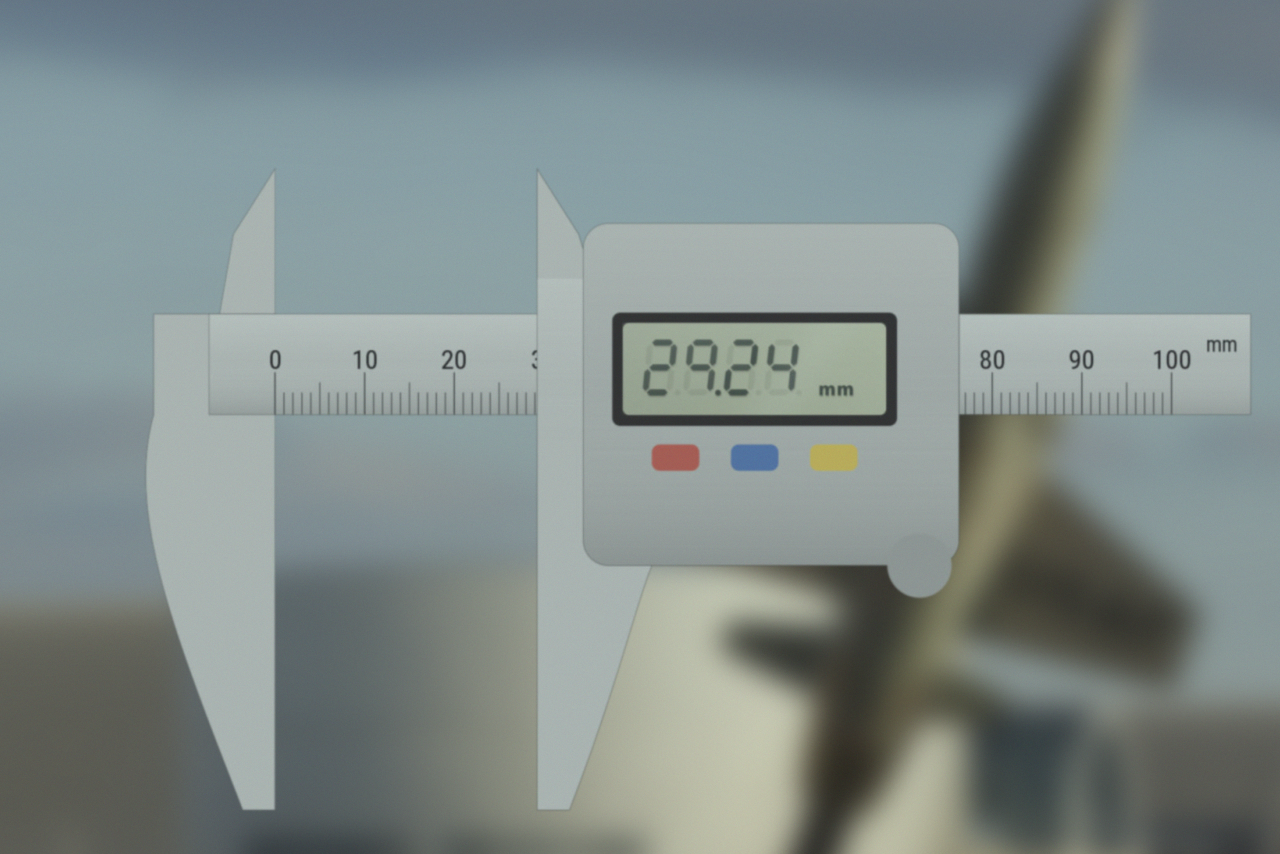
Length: mm 29.24
